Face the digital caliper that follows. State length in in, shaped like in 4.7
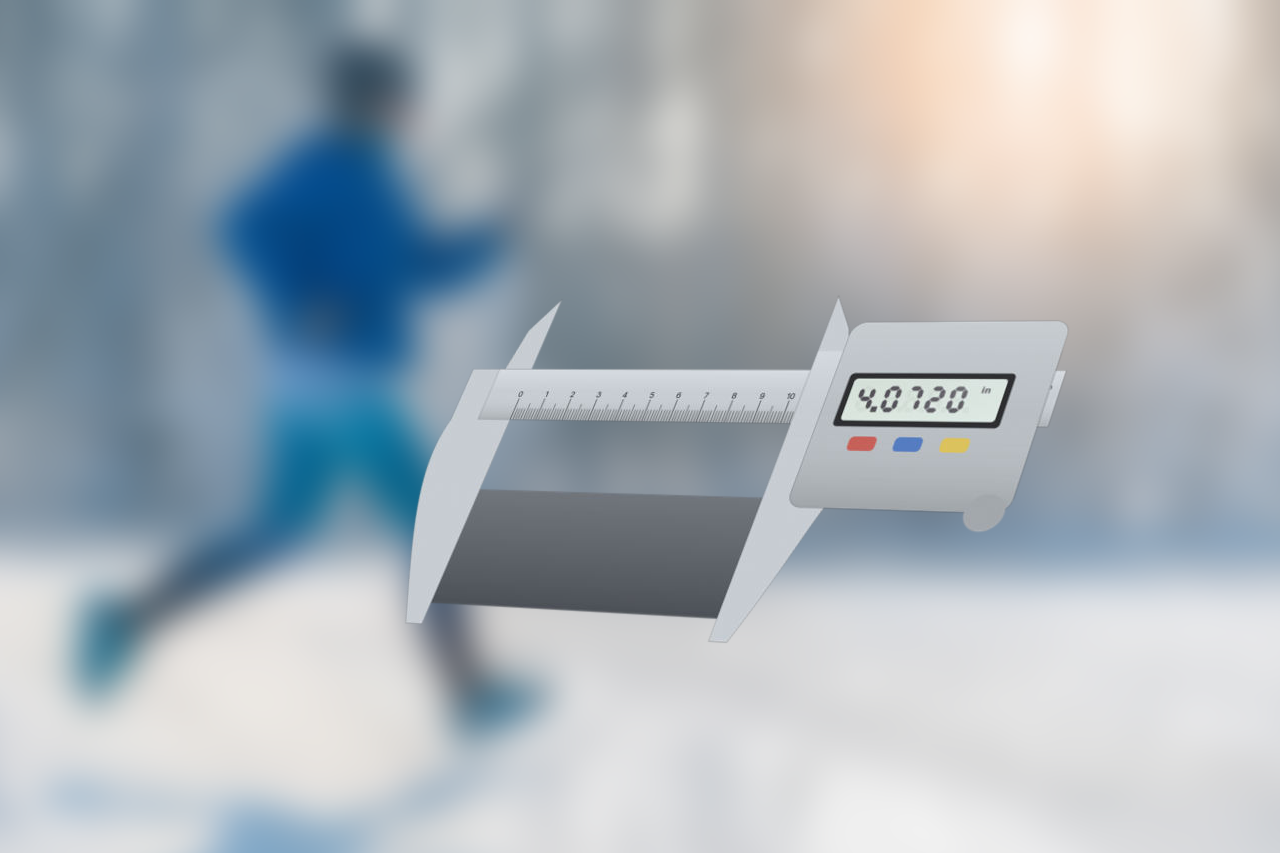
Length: in 4.0720
